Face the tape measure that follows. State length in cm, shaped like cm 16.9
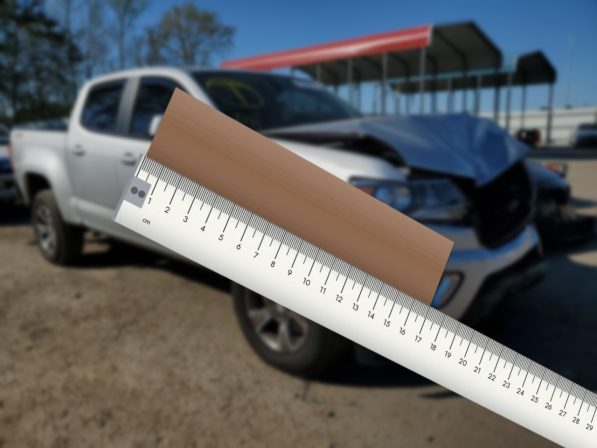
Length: cm 17
